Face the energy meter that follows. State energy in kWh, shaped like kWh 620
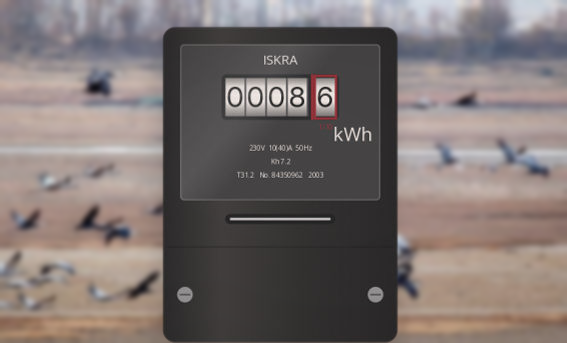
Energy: kWh 8.6
